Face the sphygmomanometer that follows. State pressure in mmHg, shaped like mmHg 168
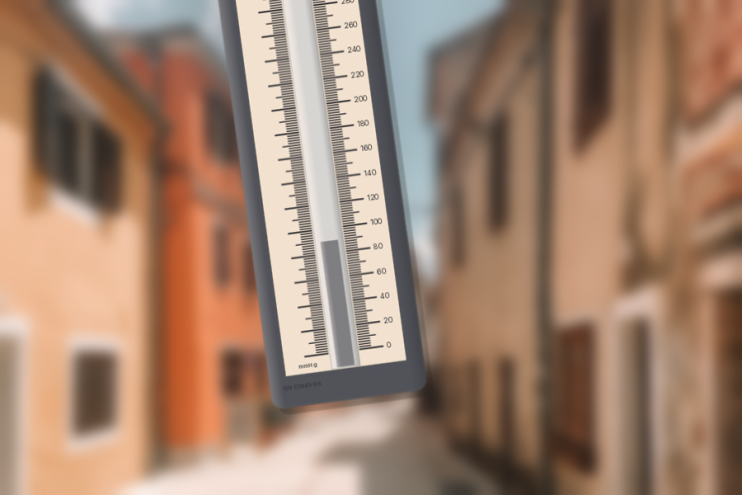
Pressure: mmHg 90
